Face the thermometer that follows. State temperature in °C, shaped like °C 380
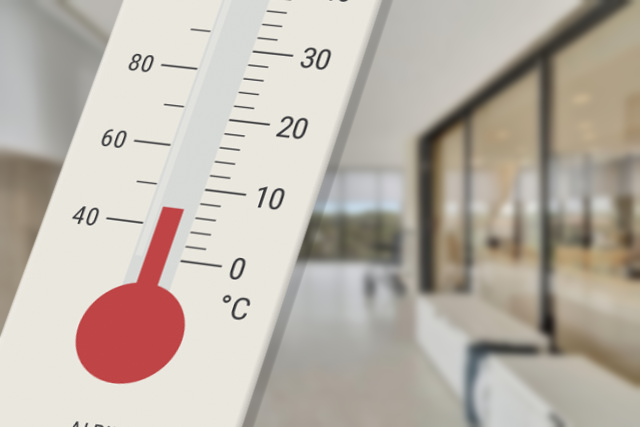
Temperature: °C 7
